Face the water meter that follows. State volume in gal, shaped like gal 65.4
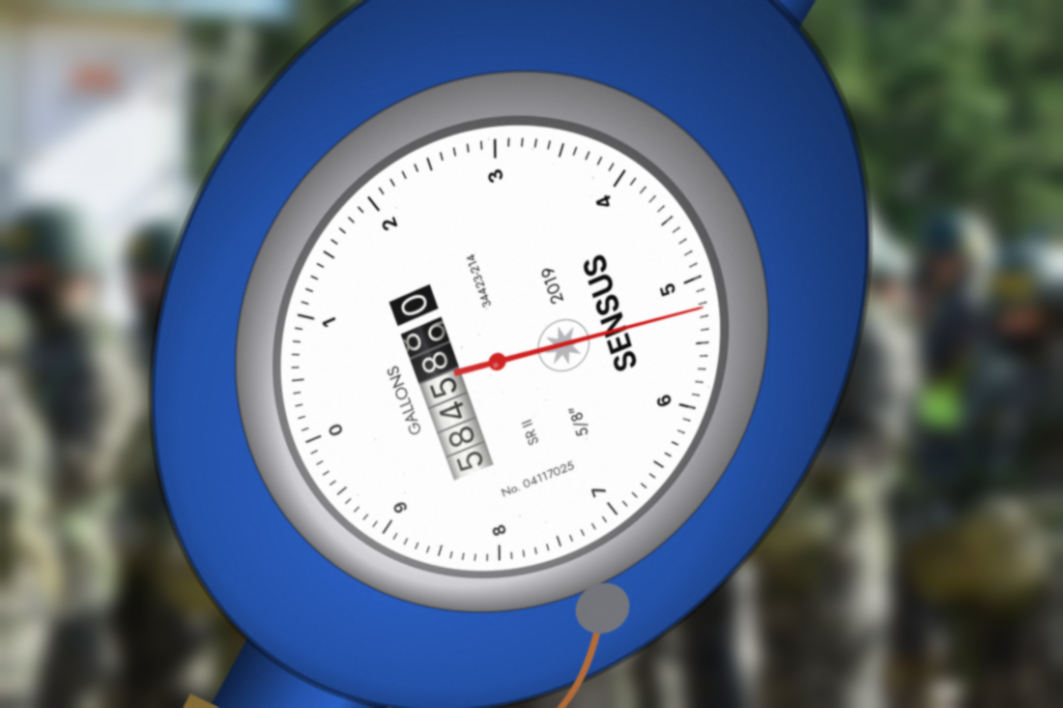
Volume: gal 5845885.2
